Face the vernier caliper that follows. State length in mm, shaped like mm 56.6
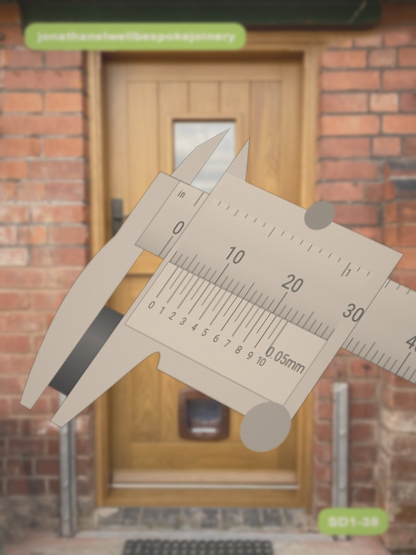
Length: mm 3.6
